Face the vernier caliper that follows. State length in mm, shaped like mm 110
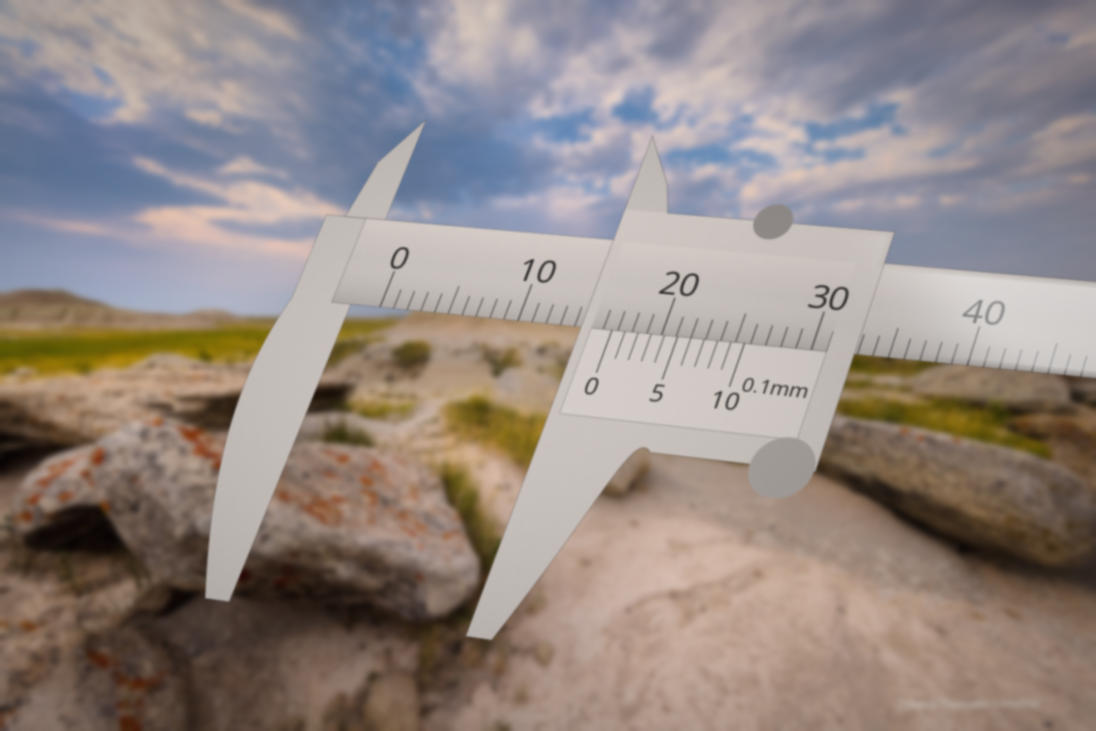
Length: mm 16.6
